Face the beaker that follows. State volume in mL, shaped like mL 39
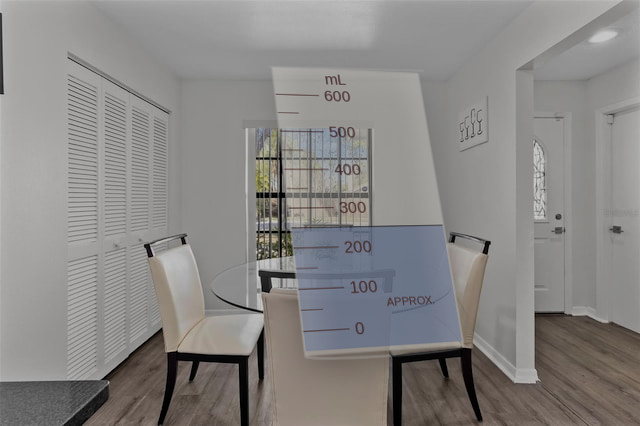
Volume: mL 250
